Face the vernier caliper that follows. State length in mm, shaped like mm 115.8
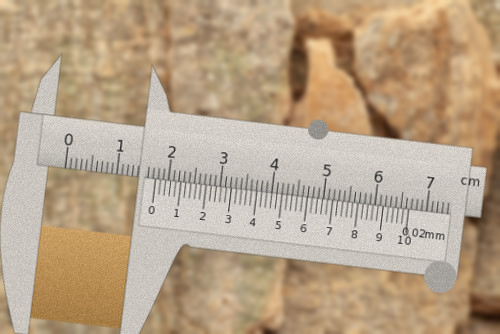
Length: mm 17.5
